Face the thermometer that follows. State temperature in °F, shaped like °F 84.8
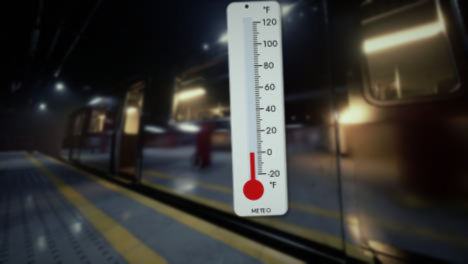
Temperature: °F 0
